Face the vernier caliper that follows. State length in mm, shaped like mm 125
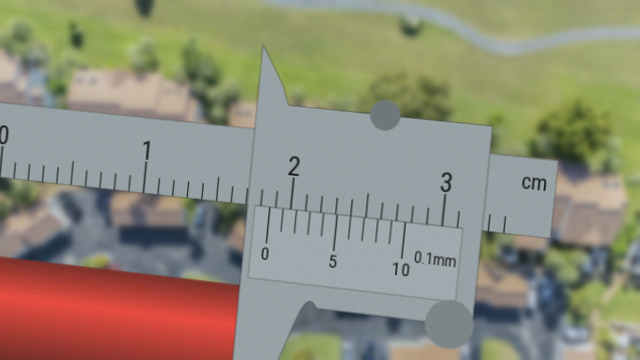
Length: mm 18.6
